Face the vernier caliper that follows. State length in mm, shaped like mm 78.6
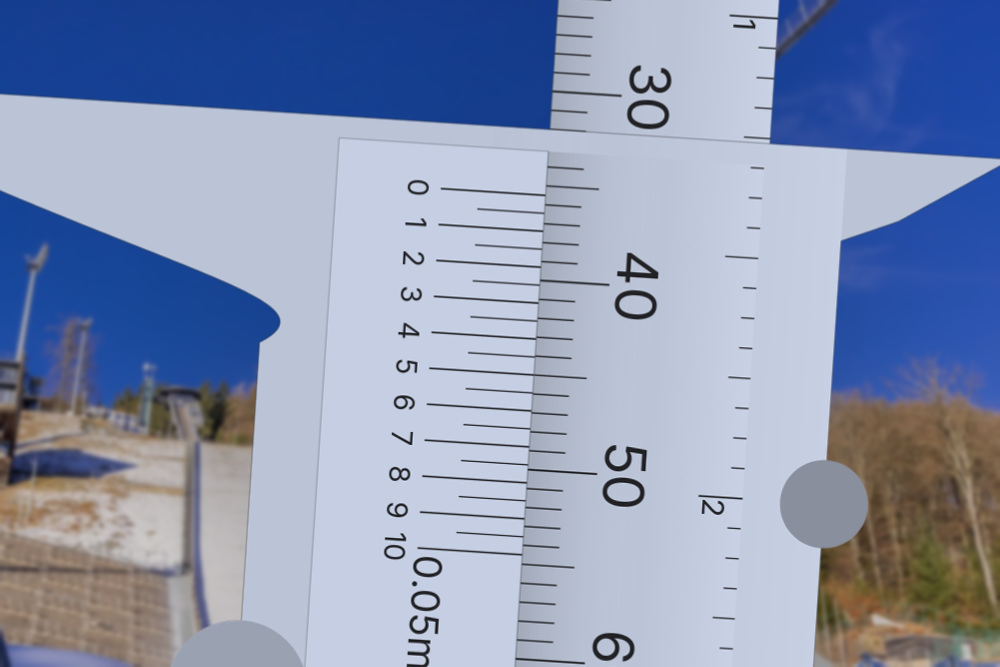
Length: mm 35.5
